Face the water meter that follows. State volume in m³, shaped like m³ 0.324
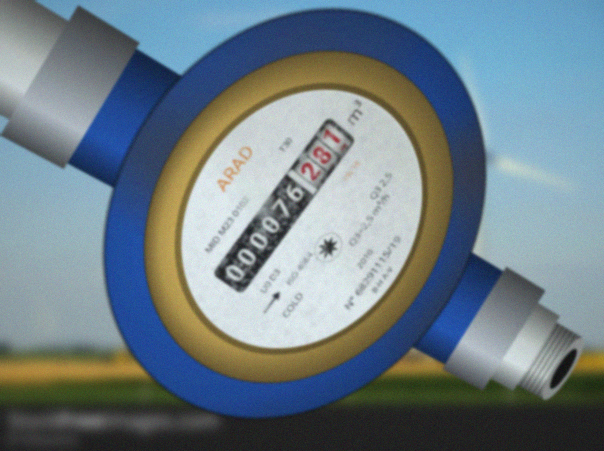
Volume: m³ 76.281
